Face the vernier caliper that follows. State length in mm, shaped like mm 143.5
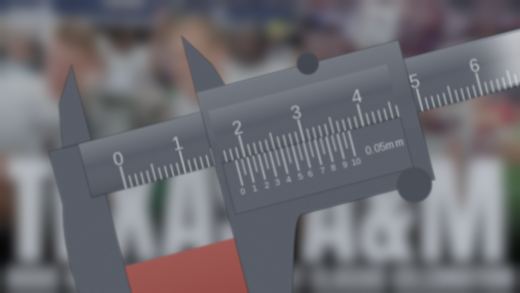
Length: mm 18.5
